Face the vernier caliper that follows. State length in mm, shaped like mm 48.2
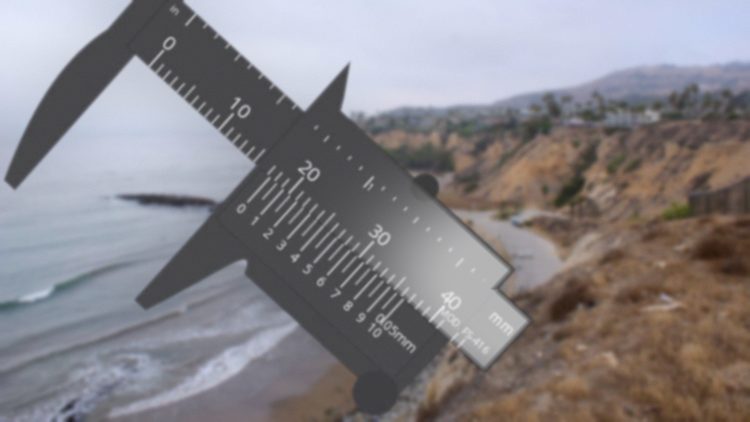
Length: mm 17.4
